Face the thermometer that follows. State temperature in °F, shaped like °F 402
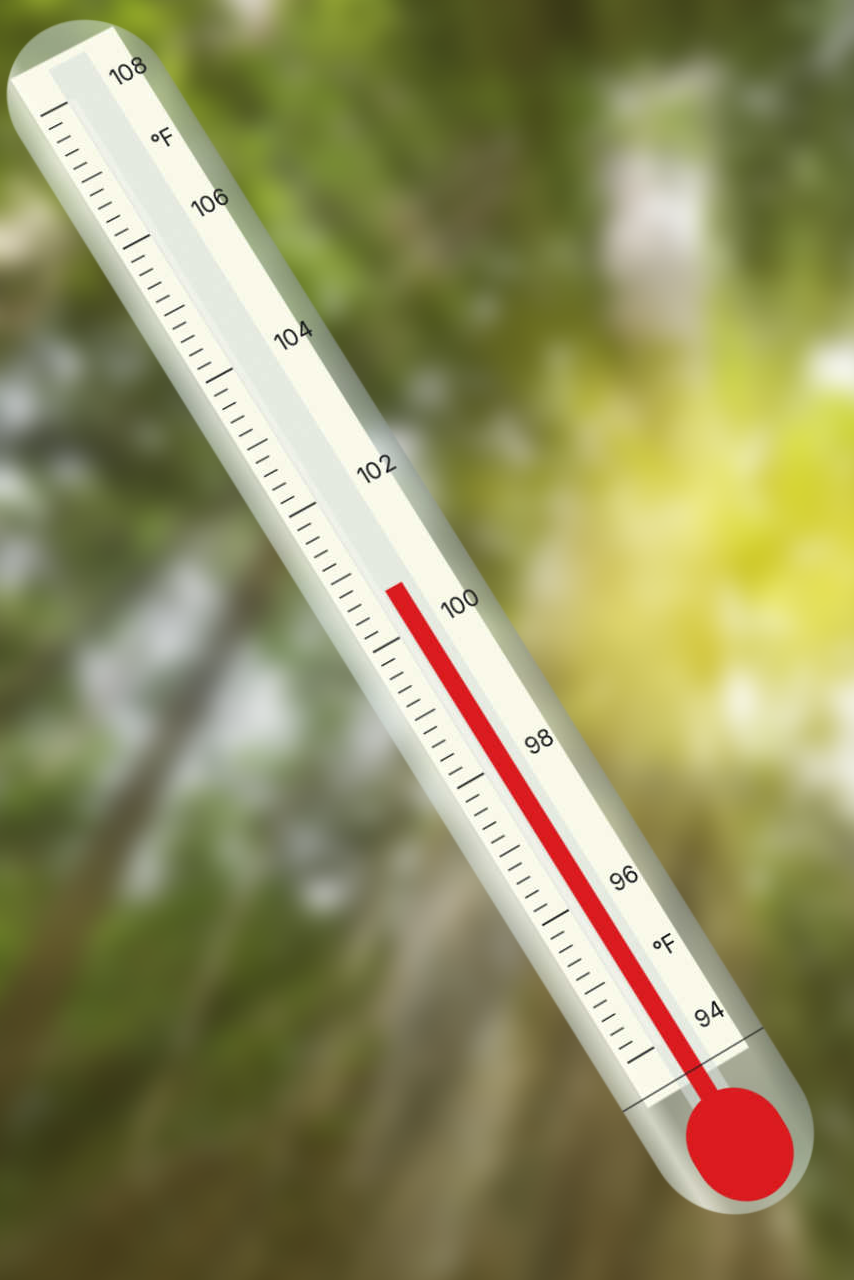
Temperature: °F 100.6
